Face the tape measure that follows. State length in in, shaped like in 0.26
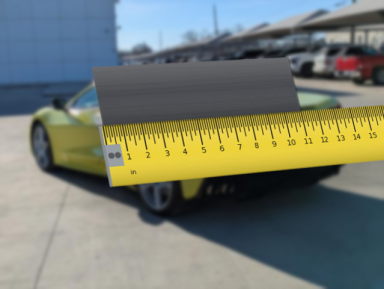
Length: in 11
